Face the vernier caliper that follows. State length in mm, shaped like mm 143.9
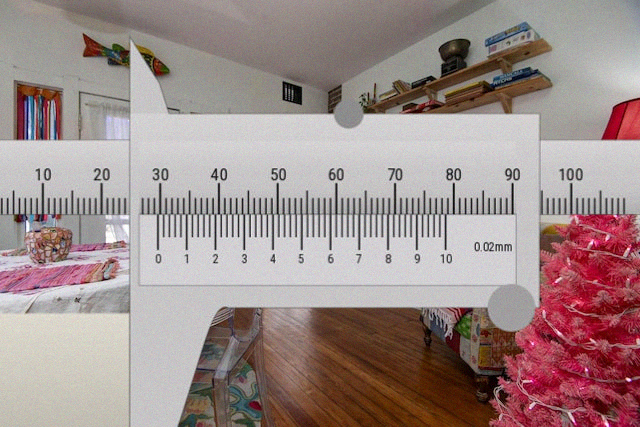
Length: mm 29.6
